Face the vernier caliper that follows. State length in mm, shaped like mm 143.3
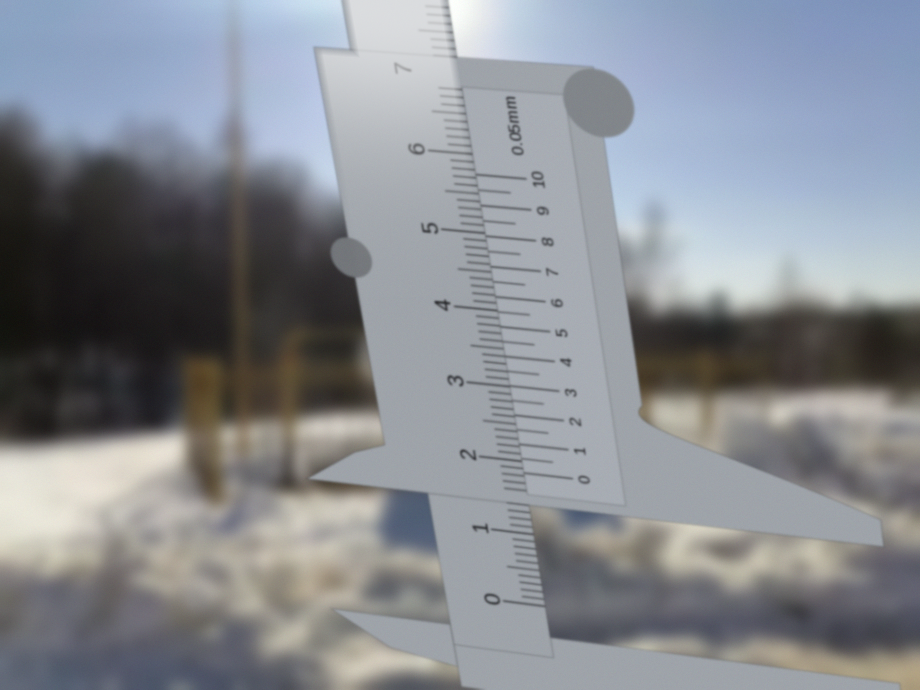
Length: mm 18.4
